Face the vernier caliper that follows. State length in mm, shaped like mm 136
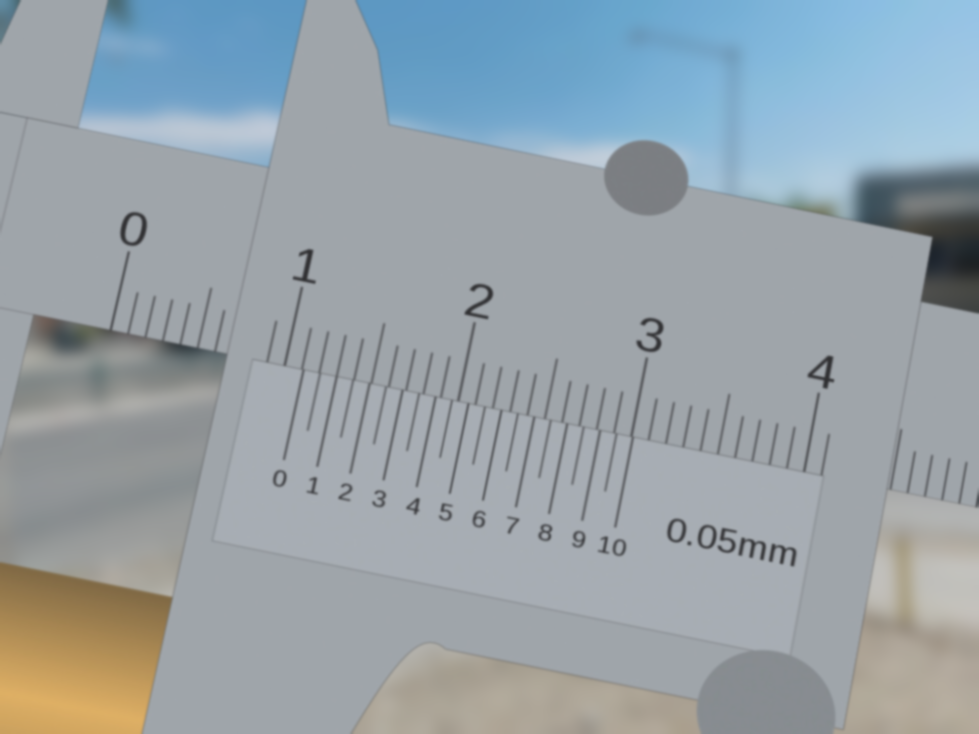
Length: mm 11.1
